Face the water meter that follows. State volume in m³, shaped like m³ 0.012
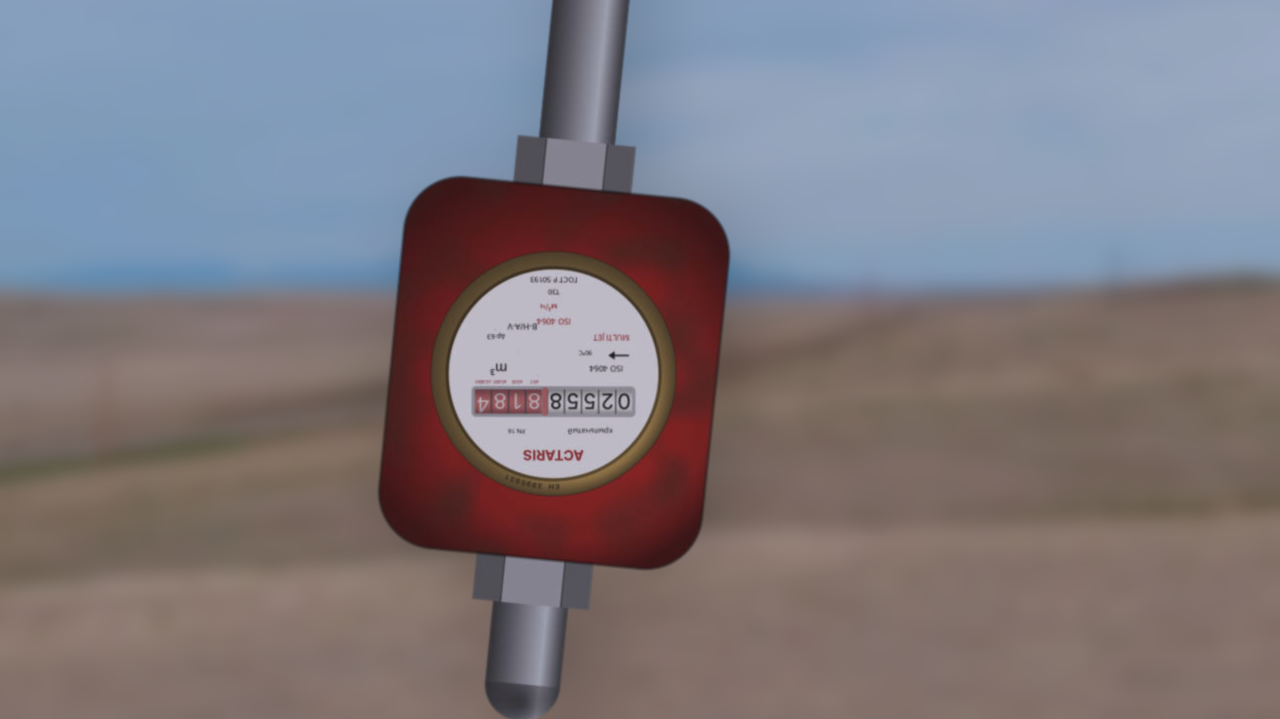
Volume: m³ 2558.8184
